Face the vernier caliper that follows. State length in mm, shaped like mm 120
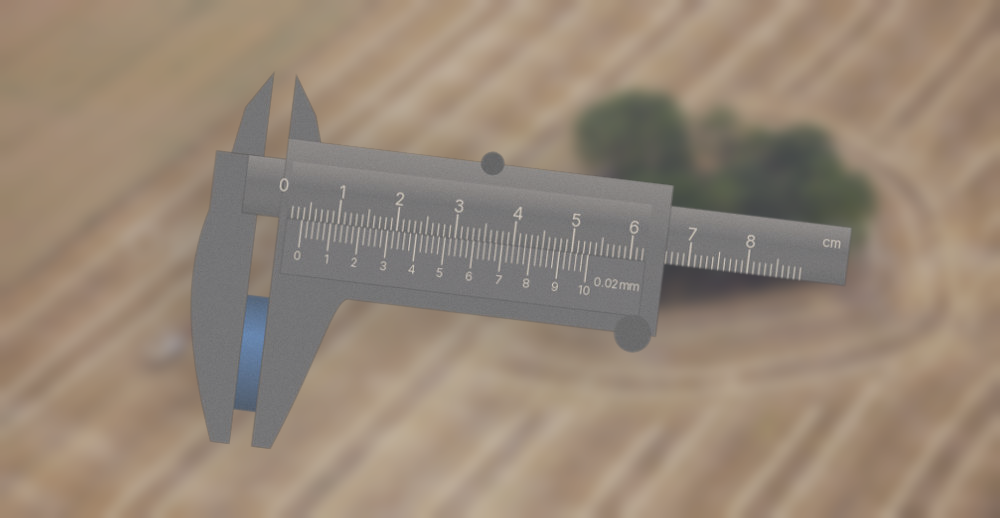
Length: mm 3.8
